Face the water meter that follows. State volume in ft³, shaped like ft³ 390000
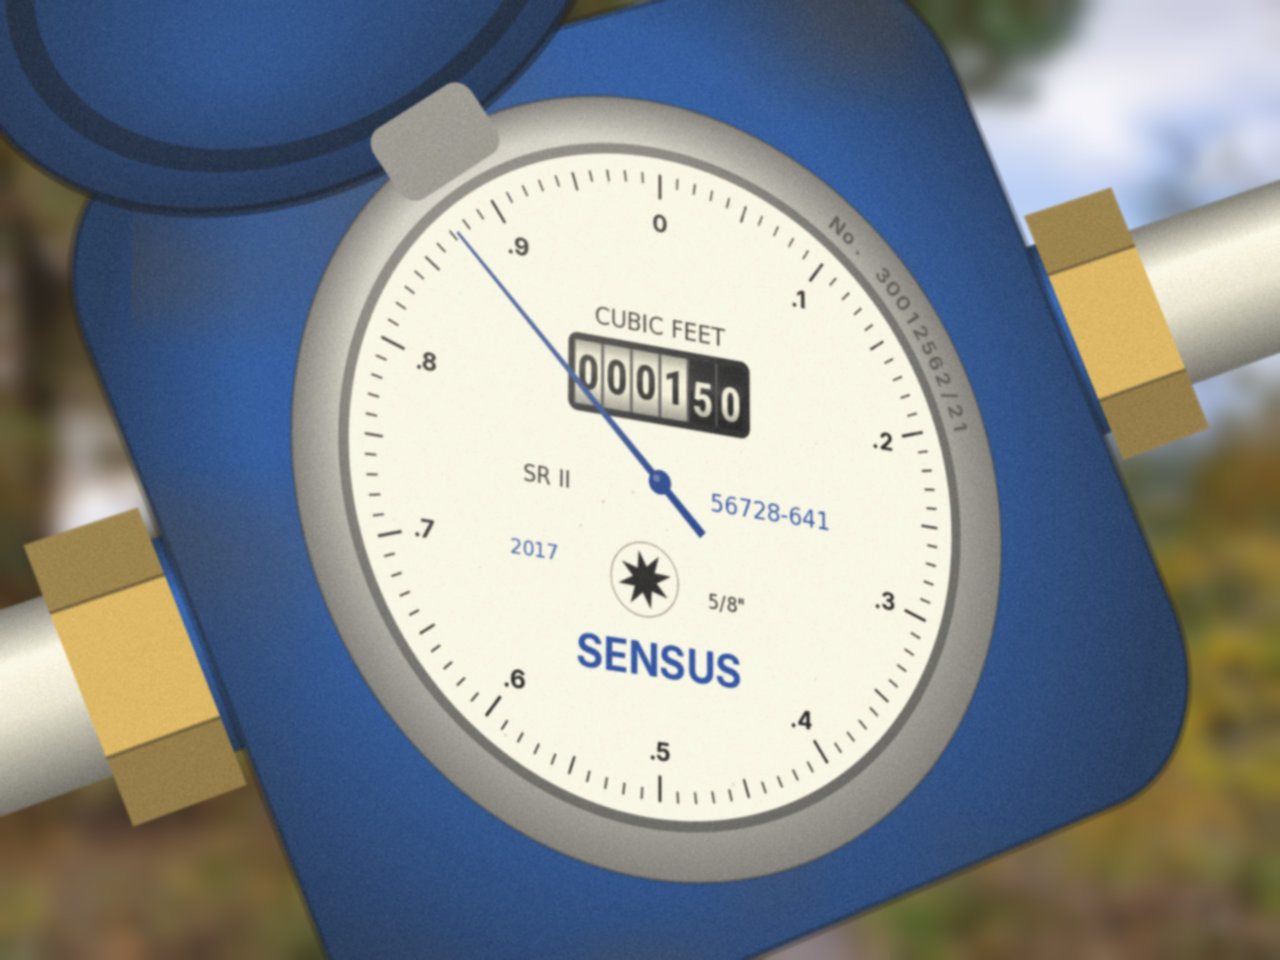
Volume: ft³ 149.87
